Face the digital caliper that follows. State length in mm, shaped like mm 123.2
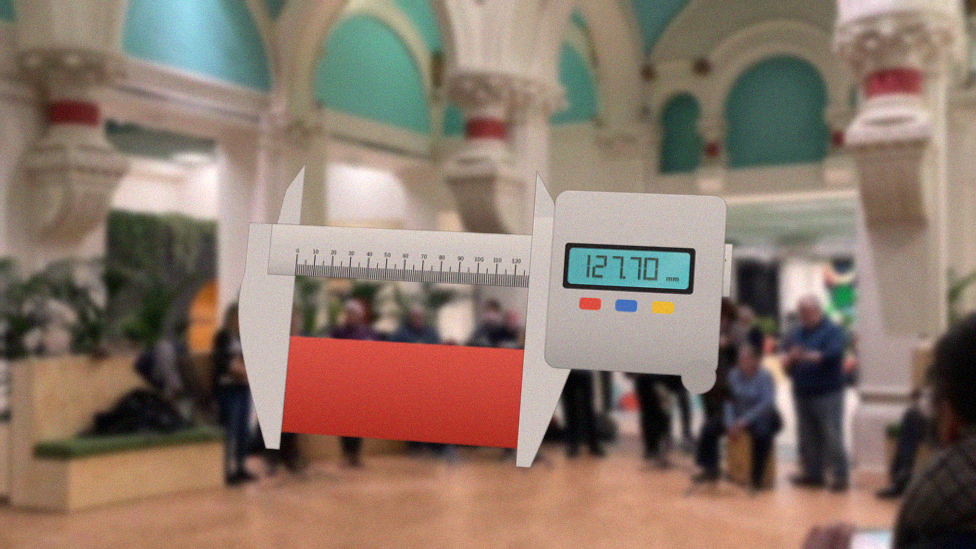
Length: mm 127.70
